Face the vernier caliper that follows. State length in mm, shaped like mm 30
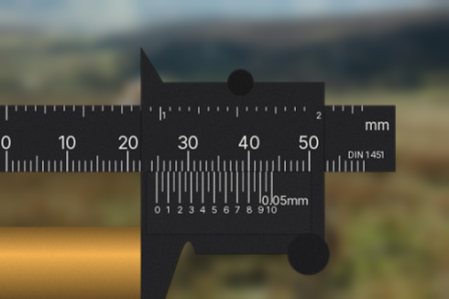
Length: mm 24.8
